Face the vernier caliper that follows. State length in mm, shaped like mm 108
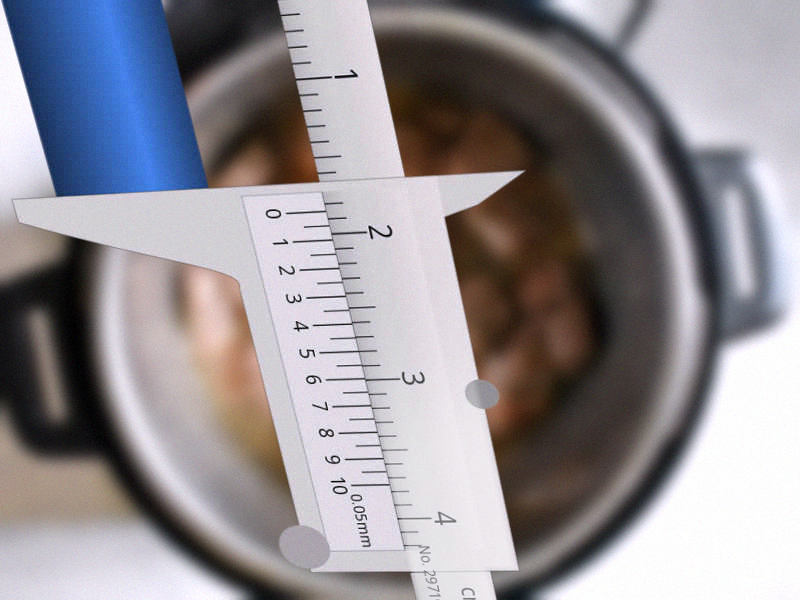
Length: mm 18.5
